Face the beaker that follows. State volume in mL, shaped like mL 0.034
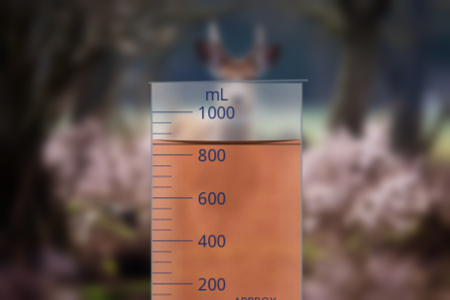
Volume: mL 850
